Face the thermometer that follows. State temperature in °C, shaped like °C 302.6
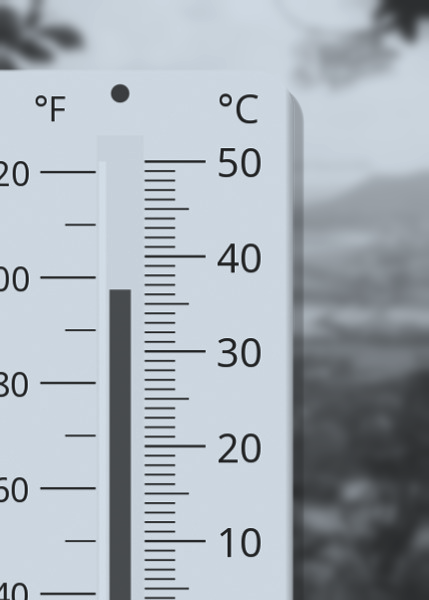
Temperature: °C 36.5
